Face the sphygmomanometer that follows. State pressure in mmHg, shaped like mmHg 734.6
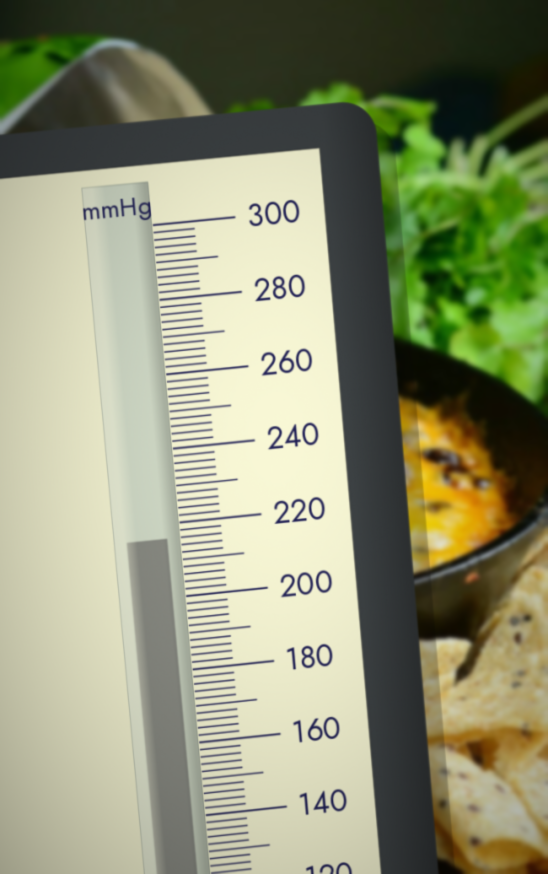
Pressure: mmHg 216
